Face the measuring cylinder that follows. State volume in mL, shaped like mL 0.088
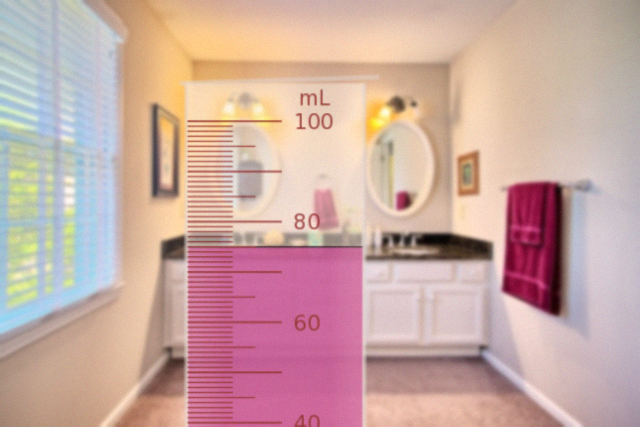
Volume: mL 75
